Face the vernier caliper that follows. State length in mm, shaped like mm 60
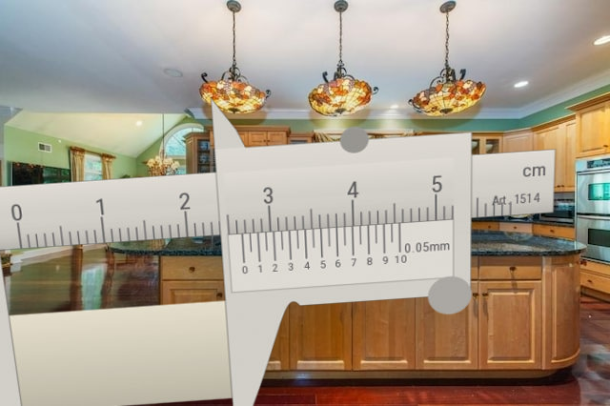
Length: mm 26.6
